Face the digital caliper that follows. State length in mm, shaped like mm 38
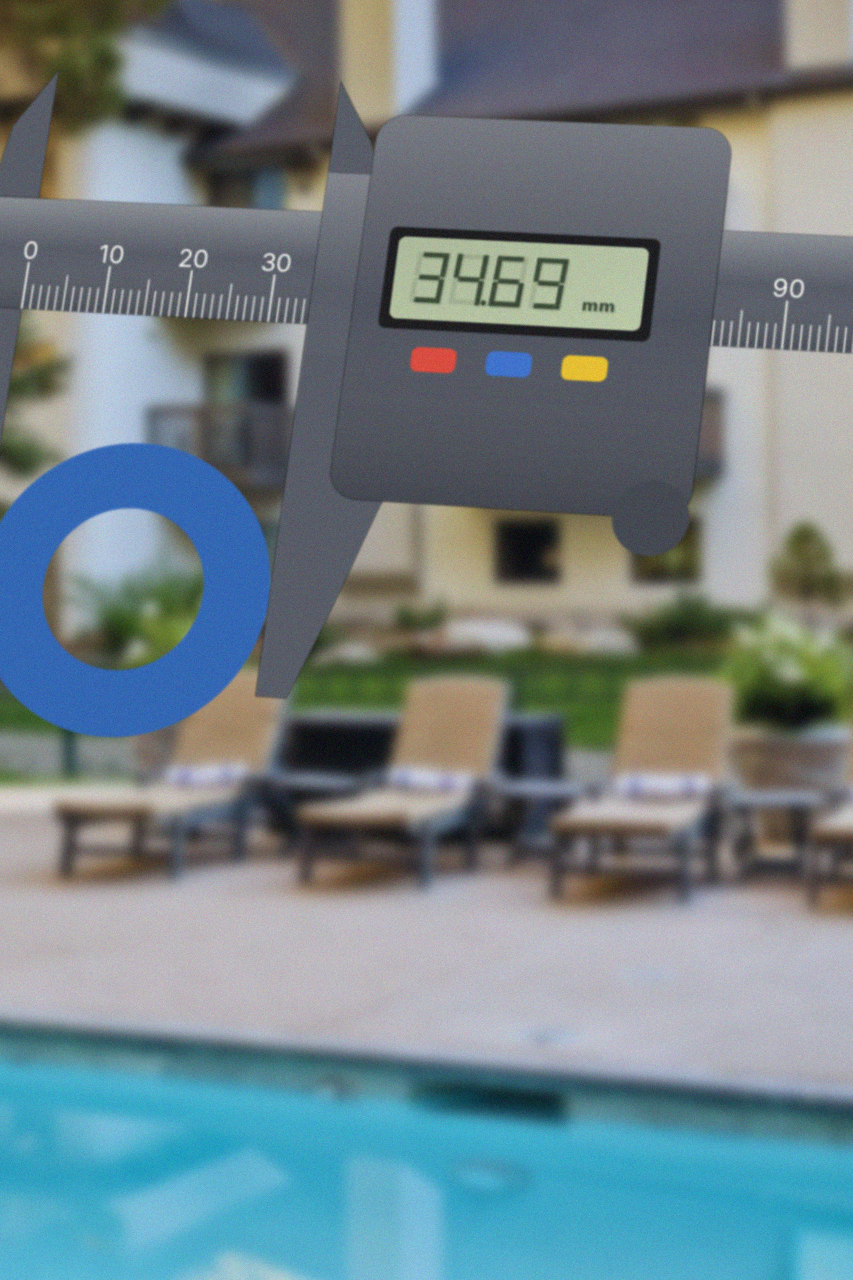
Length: mm 34.69
